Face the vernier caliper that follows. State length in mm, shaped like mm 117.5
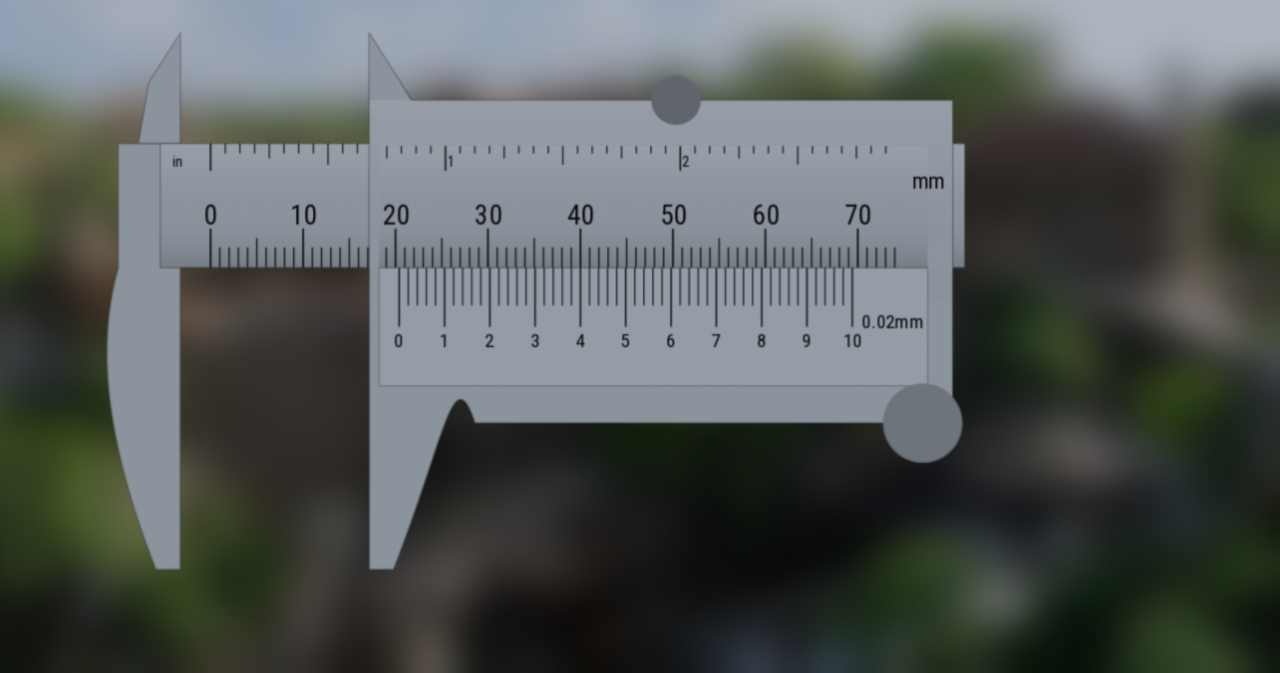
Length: mm 20.4
